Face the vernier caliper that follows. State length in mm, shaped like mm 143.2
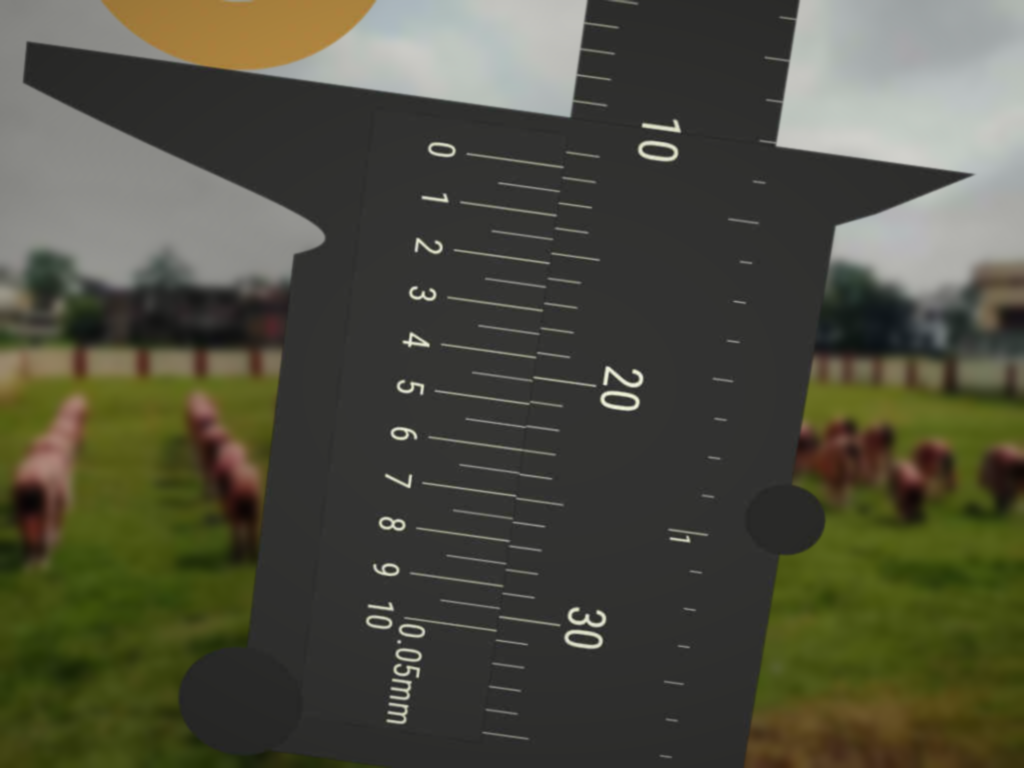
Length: mm 11.6
